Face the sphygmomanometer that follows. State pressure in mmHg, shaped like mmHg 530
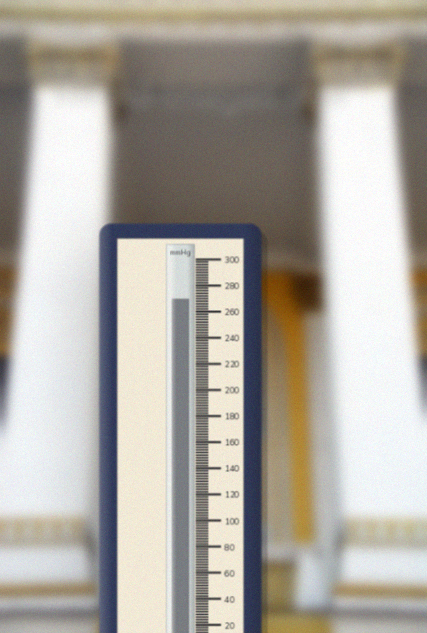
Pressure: mmHg 270
